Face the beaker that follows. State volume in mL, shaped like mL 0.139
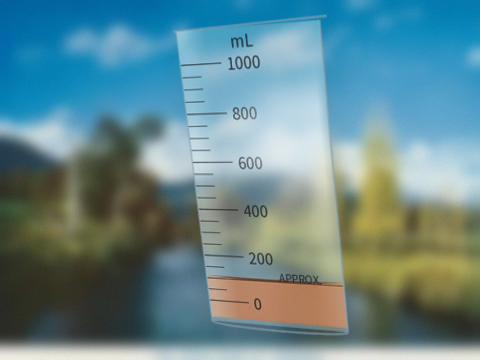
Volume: mL 100
